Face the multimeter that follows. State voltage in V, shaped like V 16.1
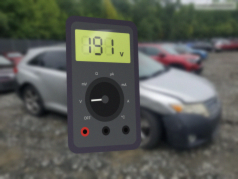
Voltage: V 191
